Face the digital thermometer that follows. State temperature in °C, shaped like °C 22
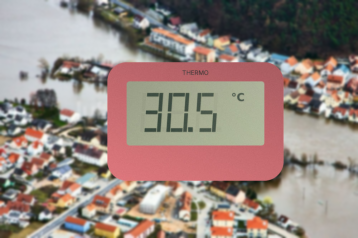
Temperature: °C 30.5
